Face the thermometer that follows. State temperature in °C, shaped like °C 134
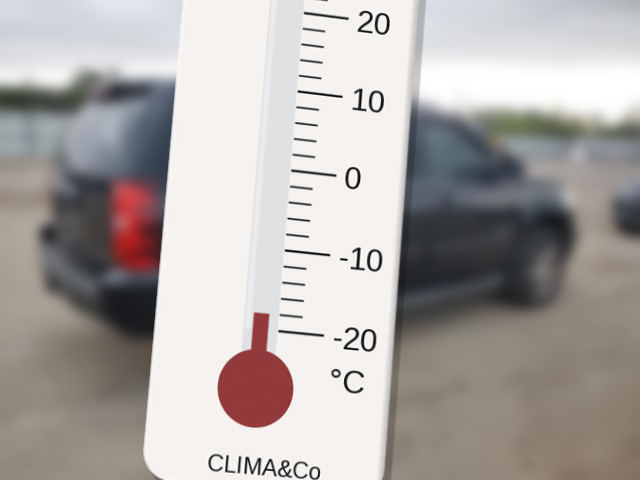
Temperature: °C -18
